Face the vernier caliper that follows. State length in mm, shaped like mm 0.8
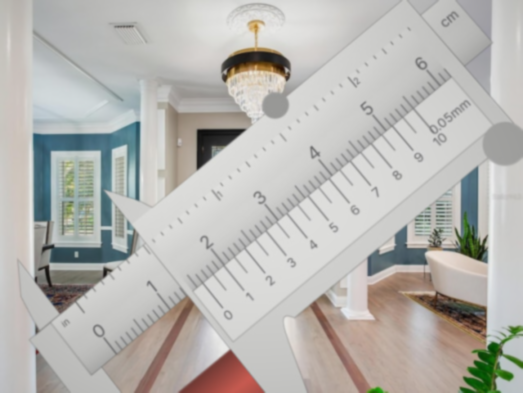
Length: mm 16.0
